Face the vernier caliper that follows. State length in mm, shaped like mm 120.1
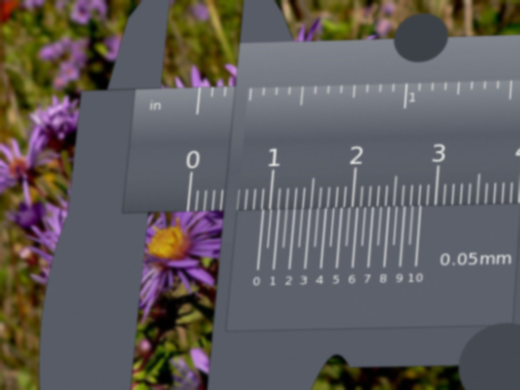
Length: mm 9.2
